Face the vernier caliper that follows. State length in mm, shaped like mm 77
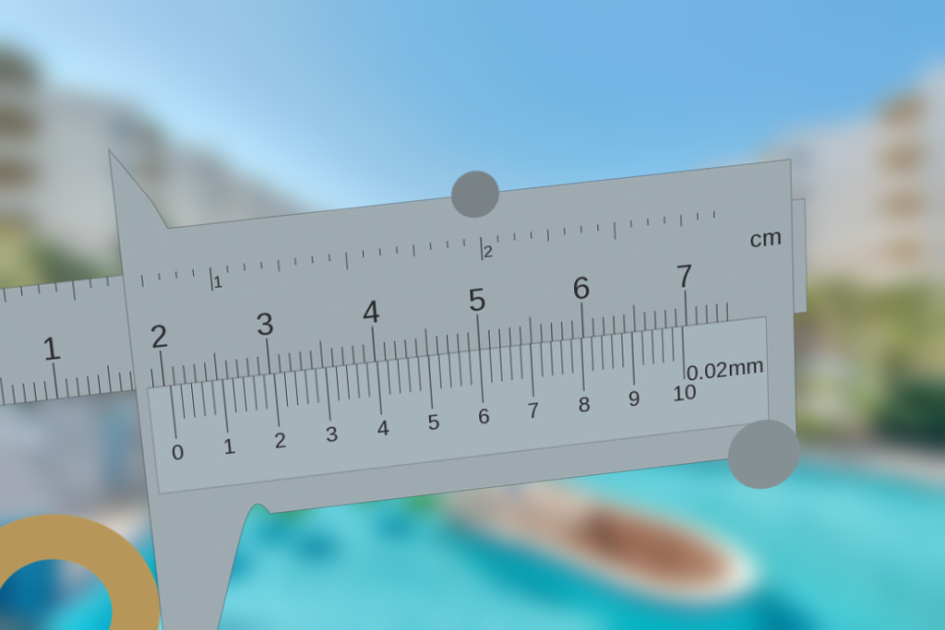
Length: mm 20.6
